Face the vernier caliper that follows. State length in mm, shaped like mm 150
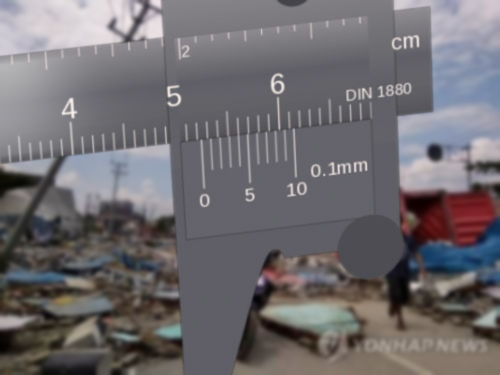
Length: mm 52.4
